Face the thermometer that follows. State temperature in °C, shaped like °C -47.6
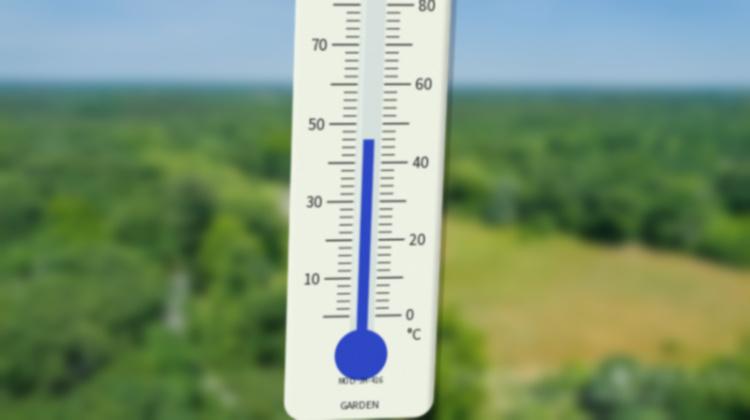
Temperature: °C 46
